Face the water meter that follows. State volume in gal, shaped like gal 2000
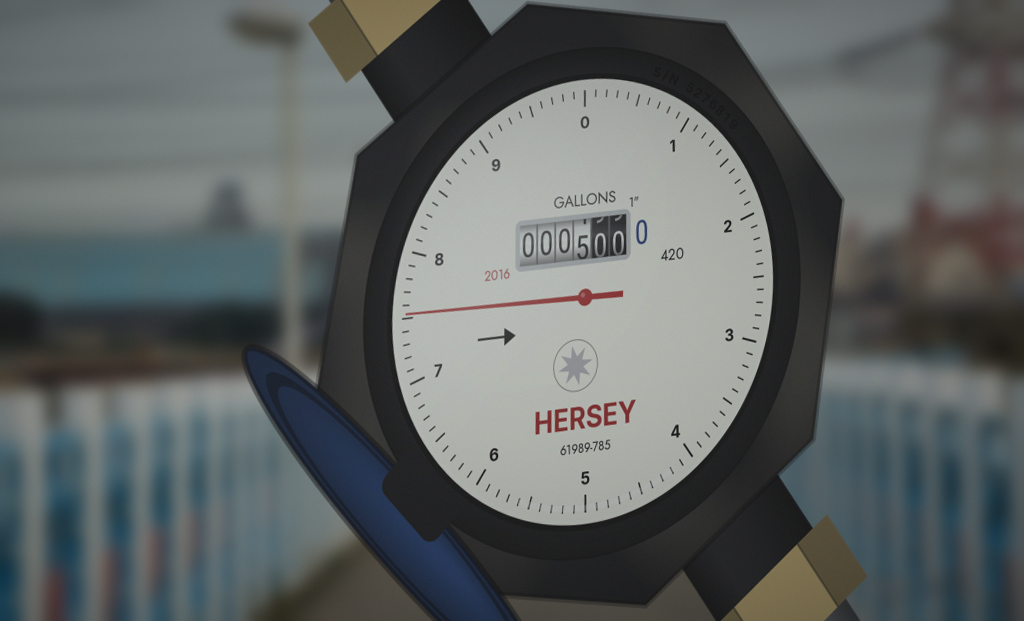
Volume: gal 4997.5
